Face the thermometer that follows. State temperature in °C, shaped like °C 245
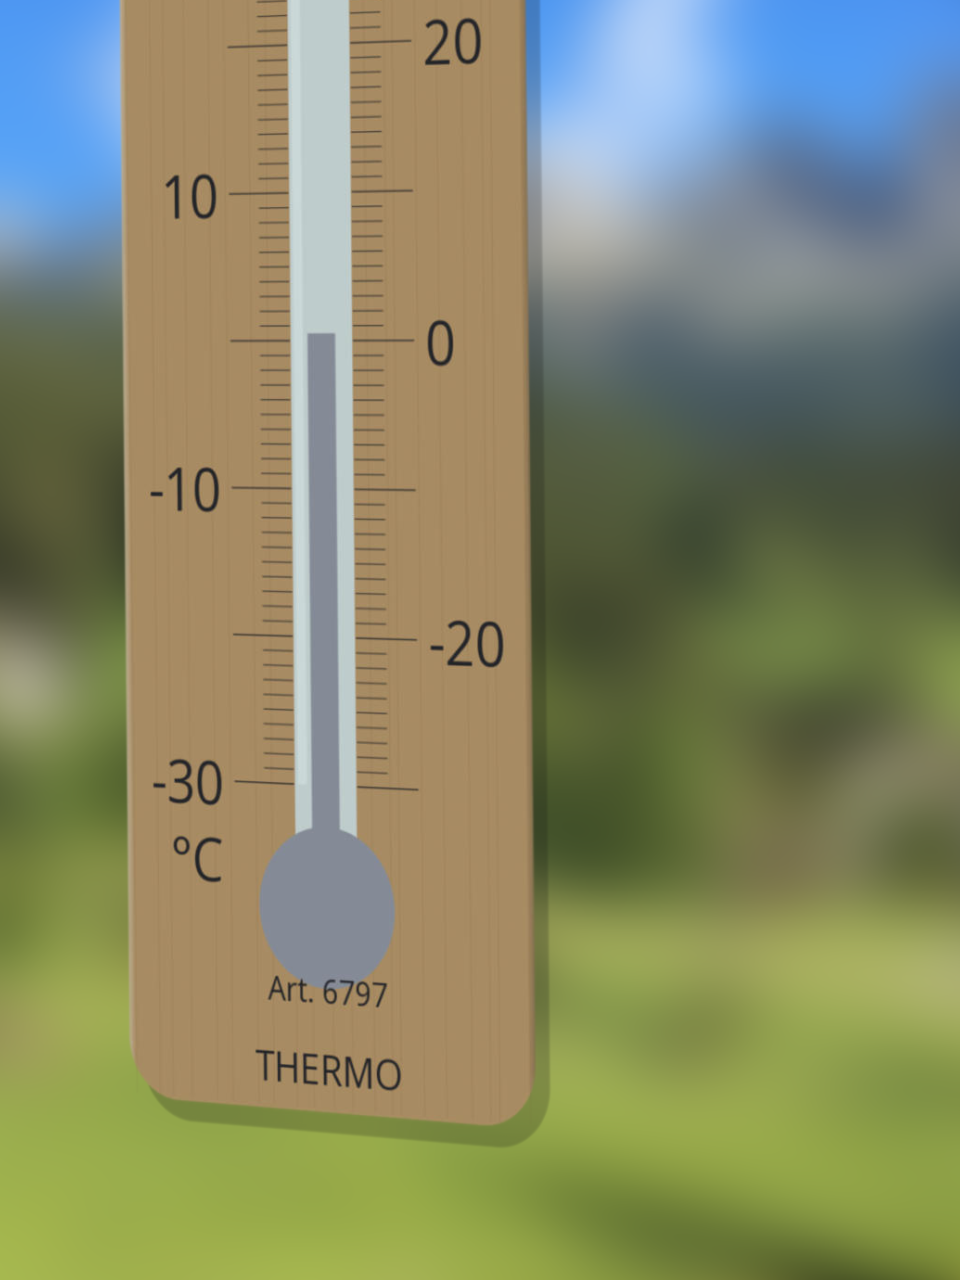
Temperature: °C 0.5
